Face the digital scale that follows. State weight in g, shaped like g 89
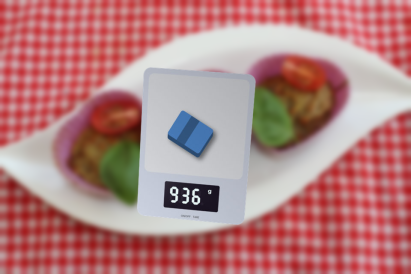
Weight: g 936
